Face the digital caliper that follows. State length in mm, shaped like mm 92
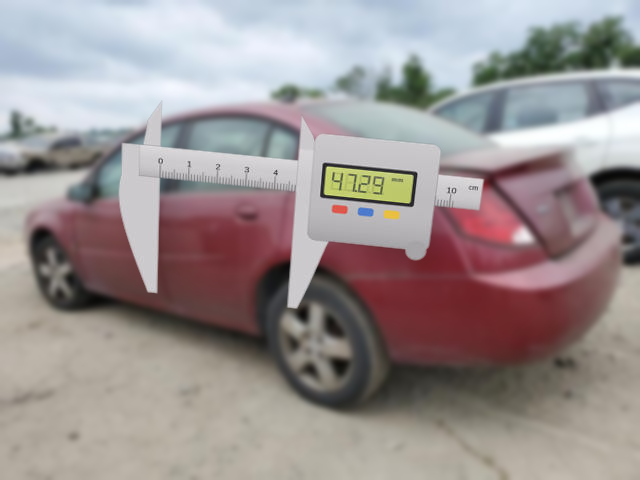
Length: mm 47.29
